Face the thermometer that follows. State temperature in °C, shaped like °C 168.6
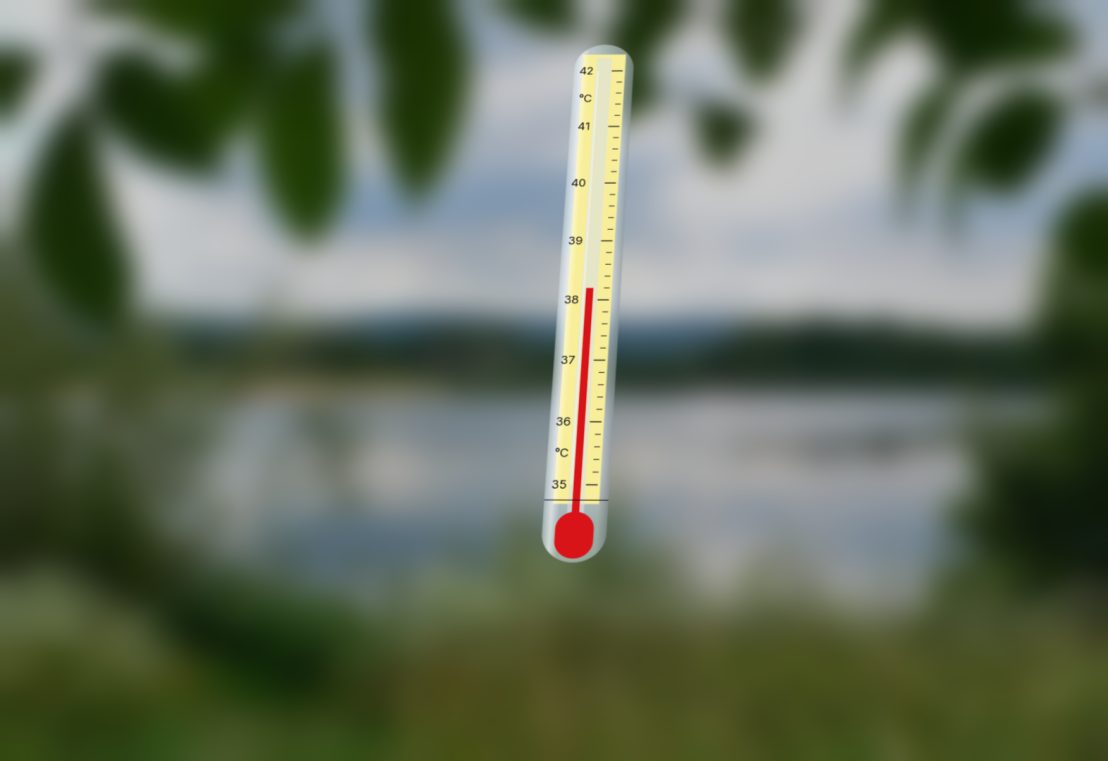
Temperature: °C 38.2
